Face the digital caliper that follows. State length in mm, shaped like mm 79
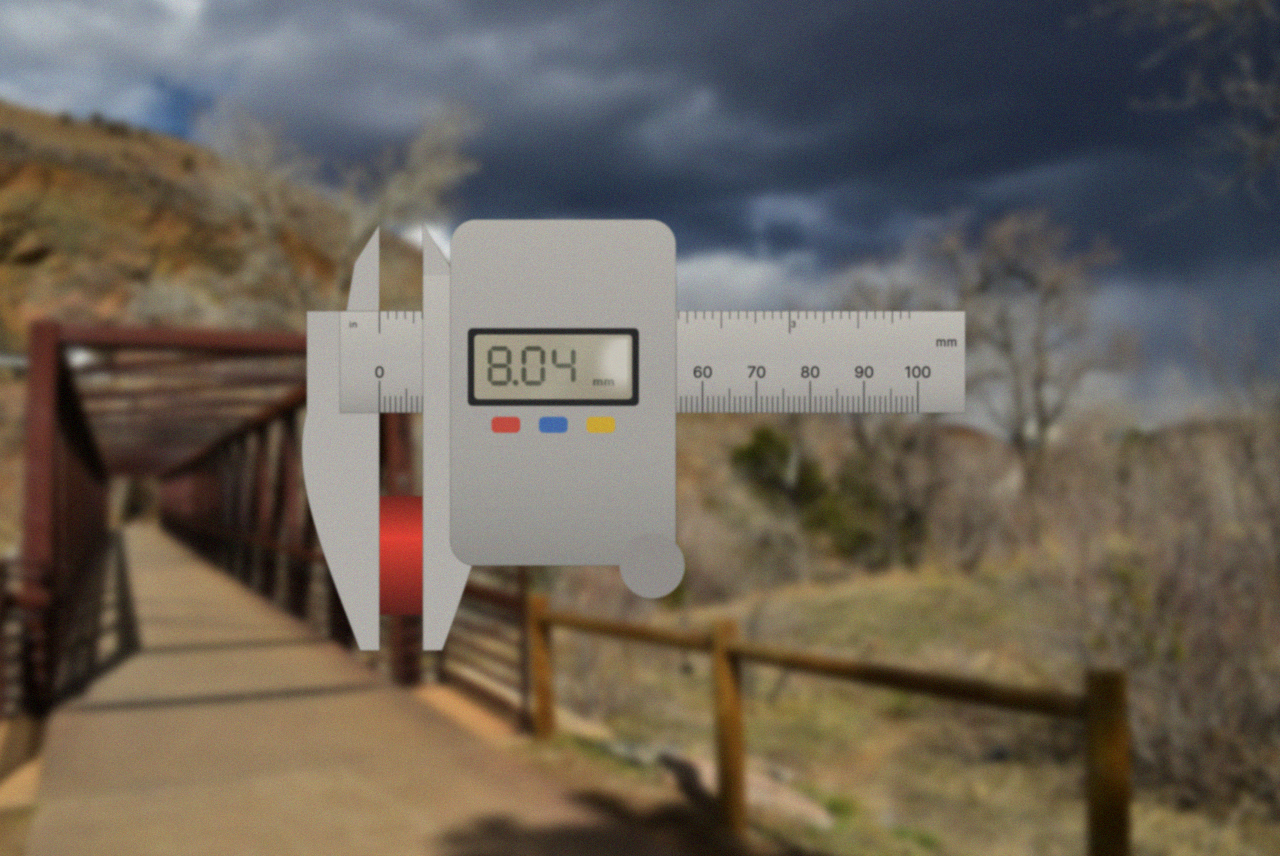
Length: mm 8.04
